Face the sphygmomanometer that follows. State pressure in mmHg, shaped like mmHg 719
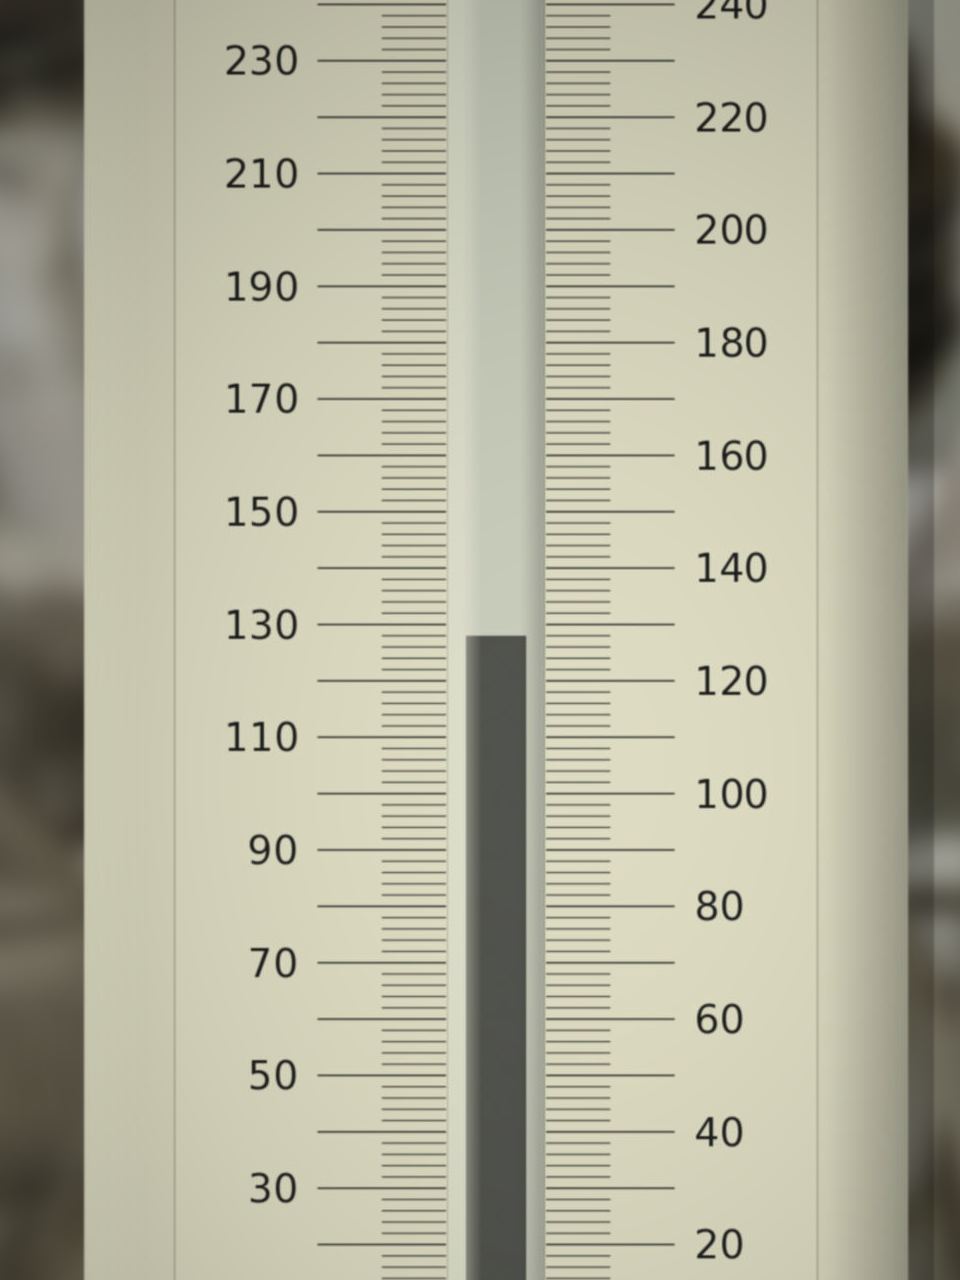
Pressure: mmHg 128
